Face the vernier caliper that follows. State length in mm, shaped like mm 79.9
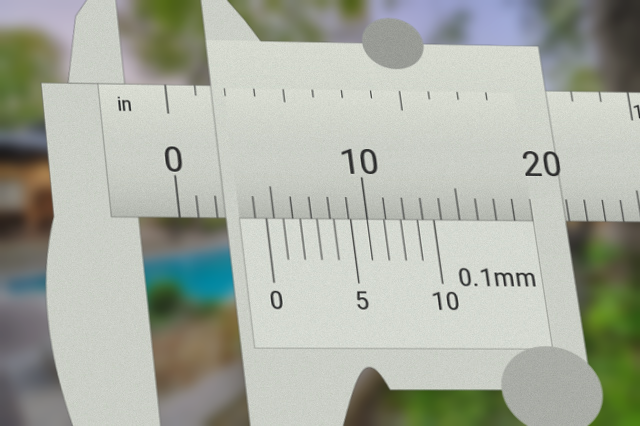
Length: mm 4.6
